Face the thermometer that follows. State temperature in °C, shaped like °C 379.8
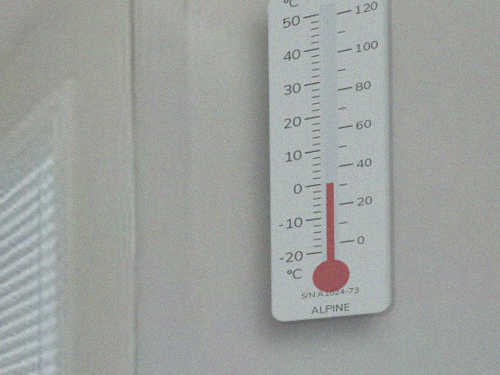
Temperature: °C 0
